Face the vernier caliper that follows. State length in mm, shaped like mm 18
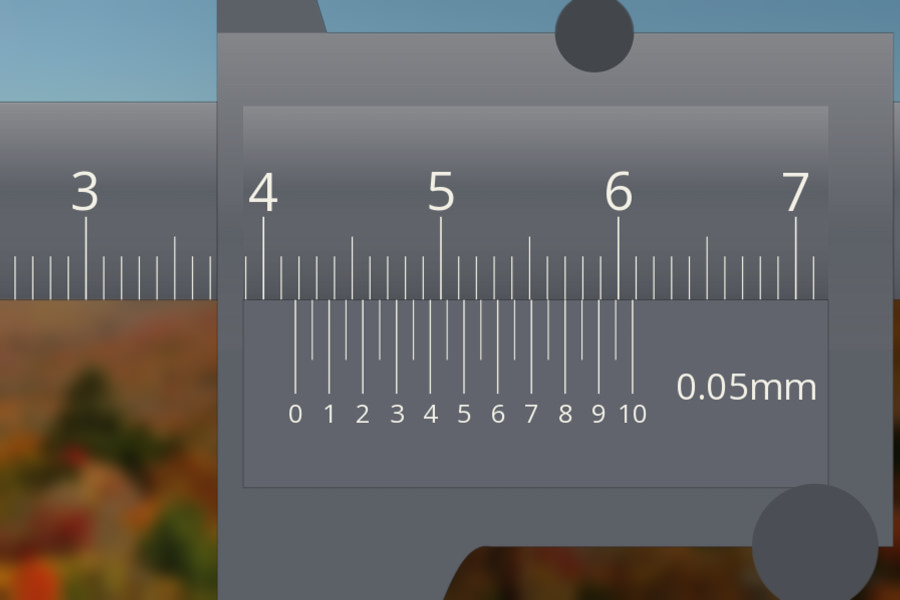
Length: mm 41.8
